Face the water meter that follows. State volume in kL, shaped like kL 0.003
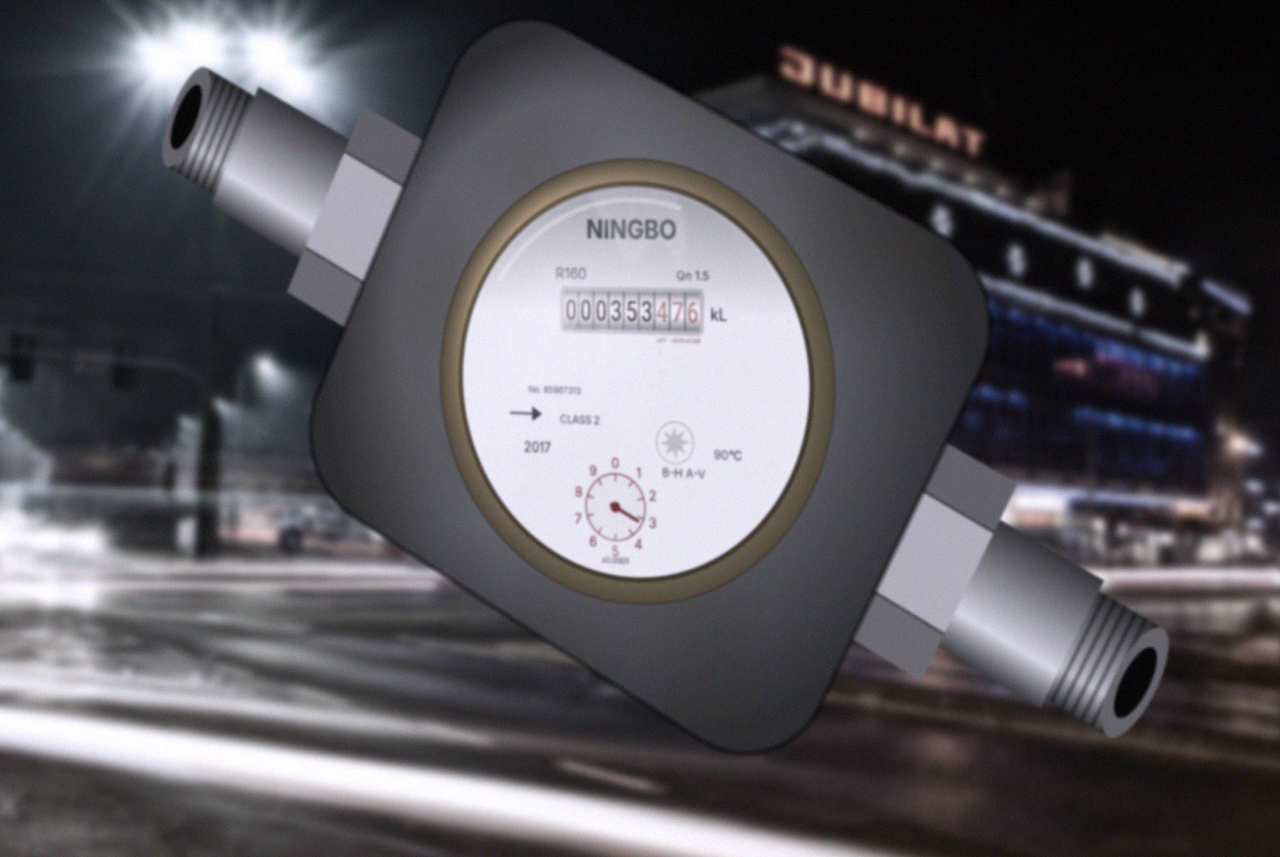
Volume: kL 353.4763
